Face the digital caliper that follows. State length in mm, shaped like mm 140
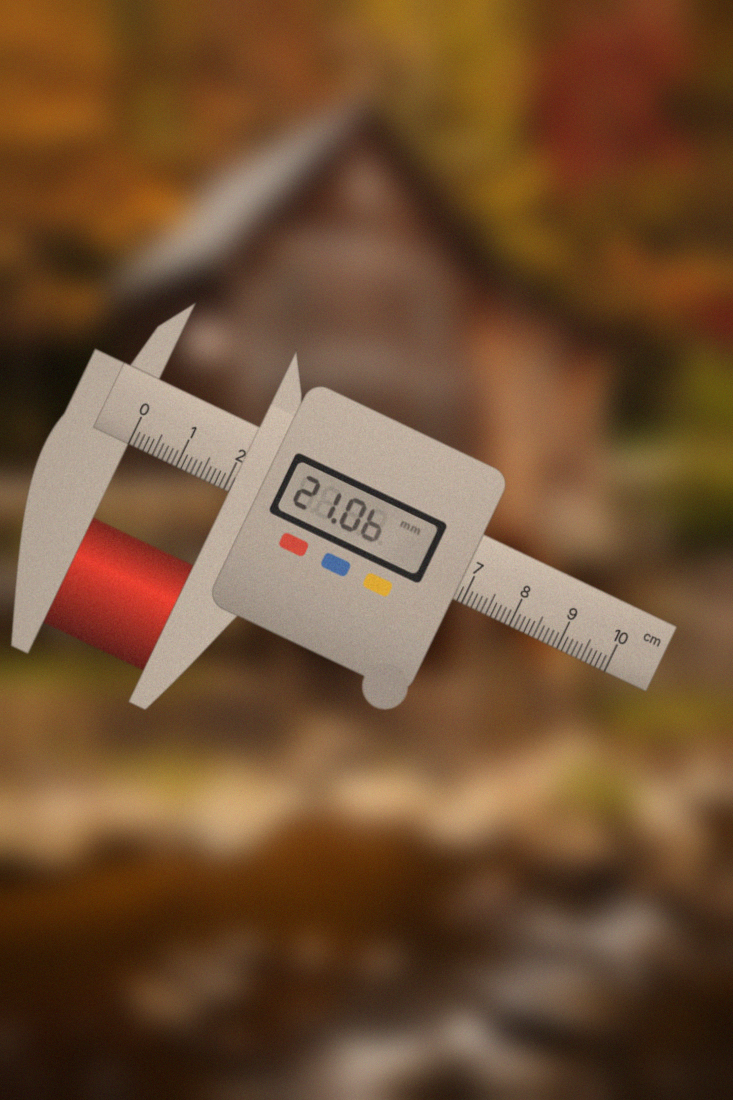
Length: mm 21.06
